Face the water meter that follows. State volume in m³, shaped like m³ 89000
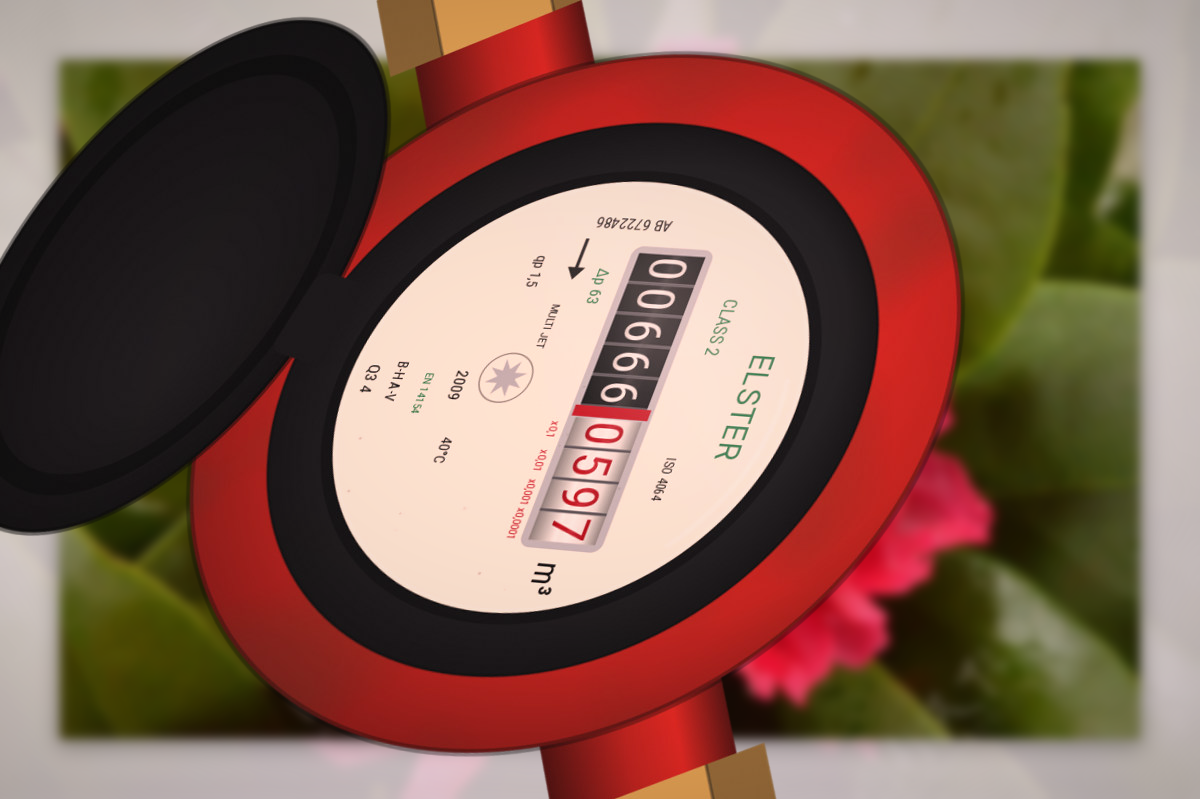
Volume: m³ 666.0597
